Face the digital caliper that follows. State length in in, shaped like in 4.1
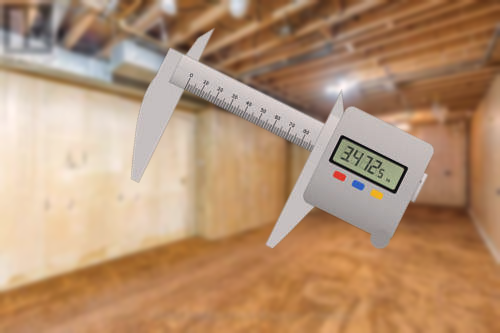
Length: in 3.4725
